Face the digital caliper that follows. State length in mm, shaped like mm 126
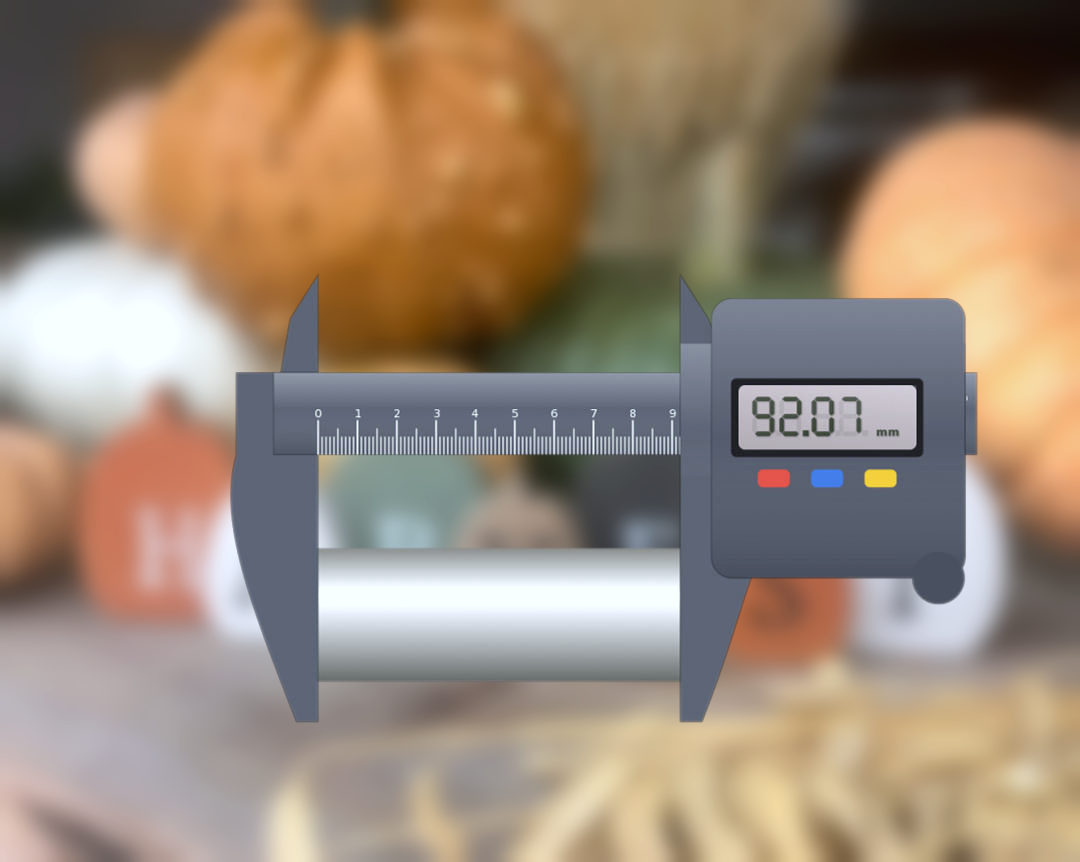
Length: mm 92.07
